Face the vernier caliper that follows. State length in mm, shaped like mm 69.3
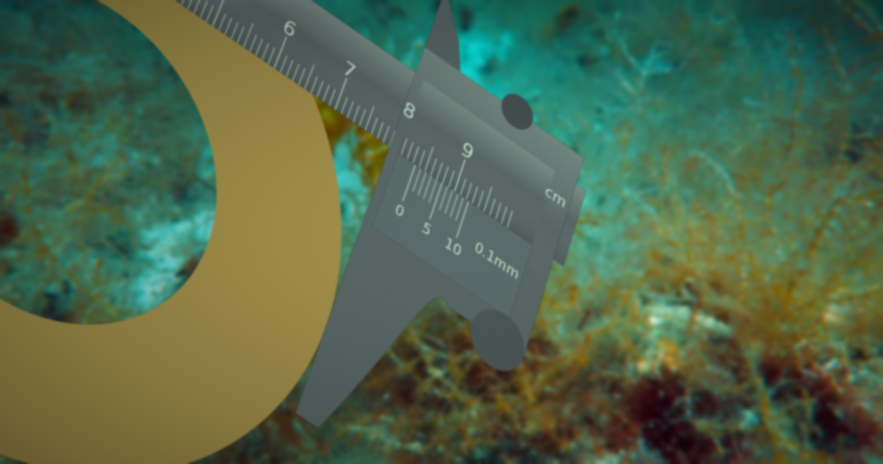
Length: mm 83.4
